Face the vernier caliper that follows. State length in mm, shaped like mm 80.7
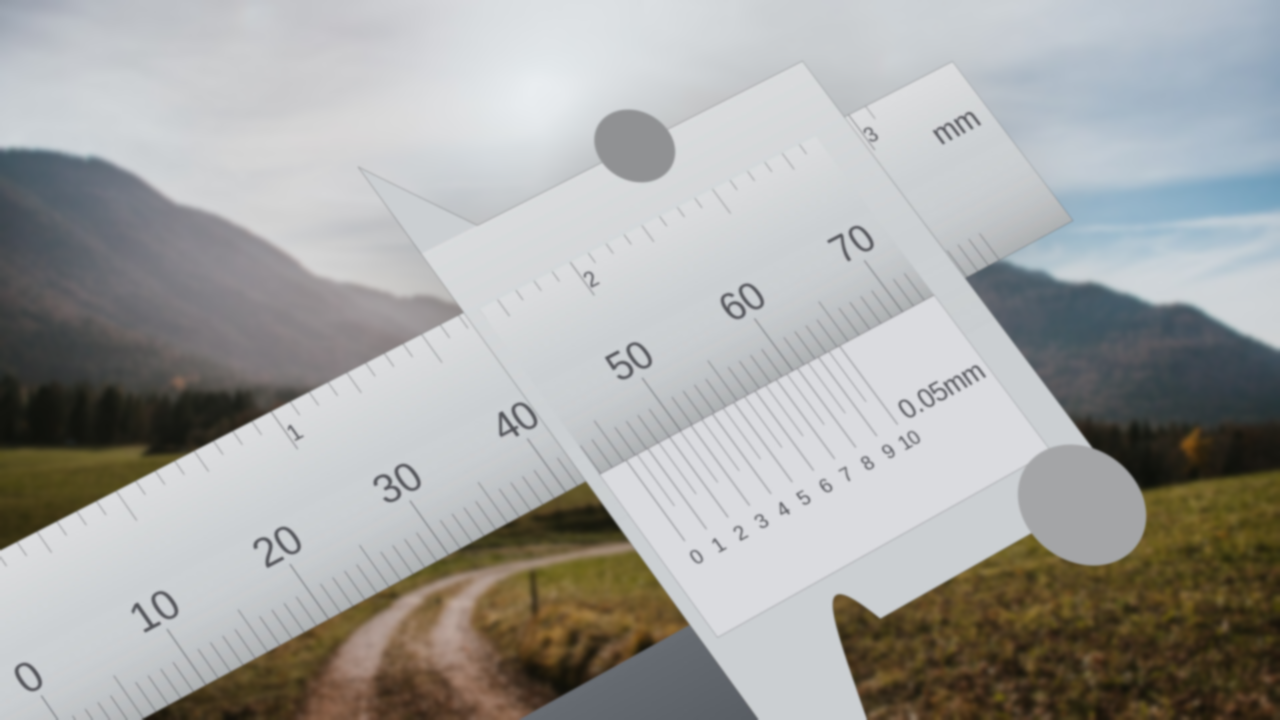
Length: mm 45.2
